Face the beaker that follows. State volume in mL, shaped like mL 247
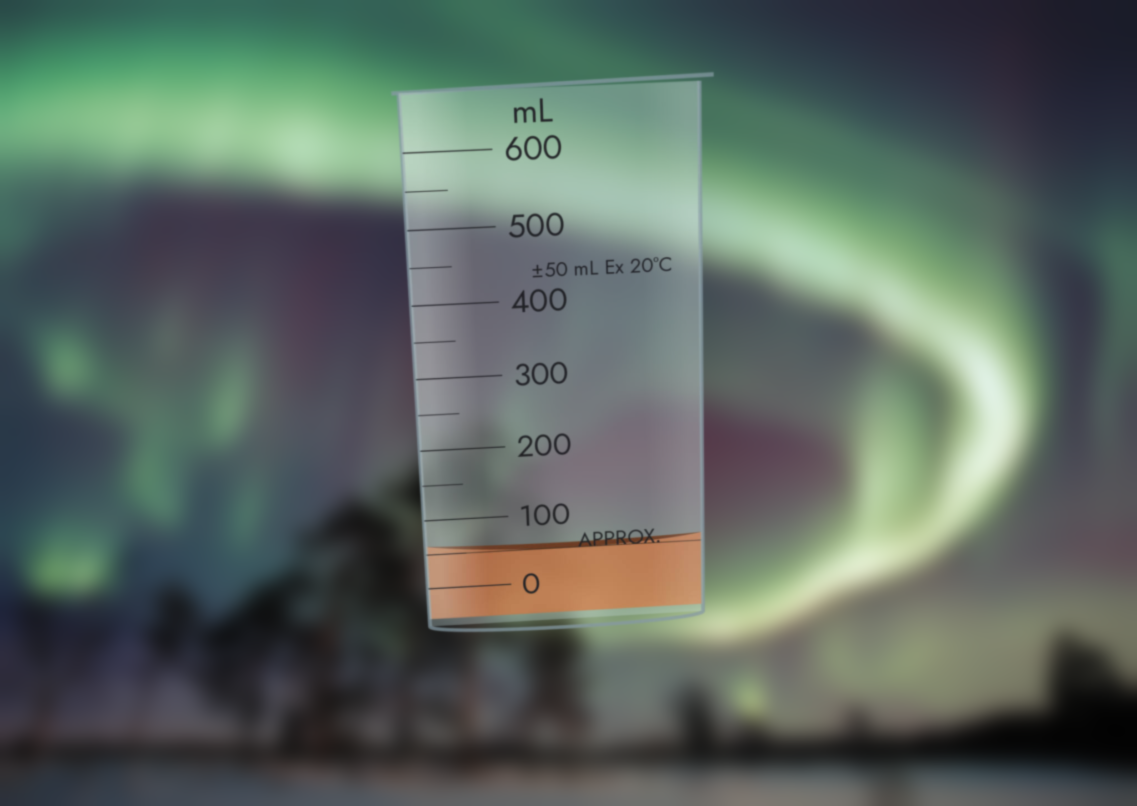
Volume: mL 50
